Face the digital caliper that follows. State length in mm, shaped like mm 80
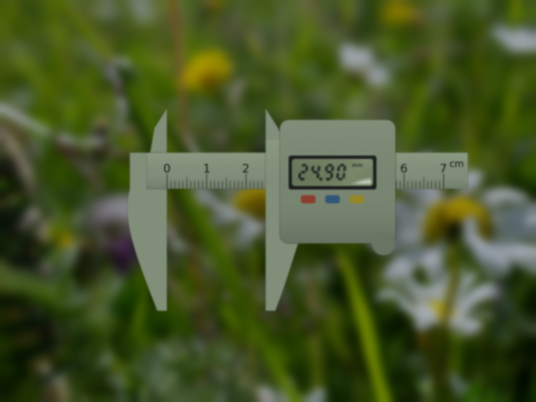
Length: mm 24.90
